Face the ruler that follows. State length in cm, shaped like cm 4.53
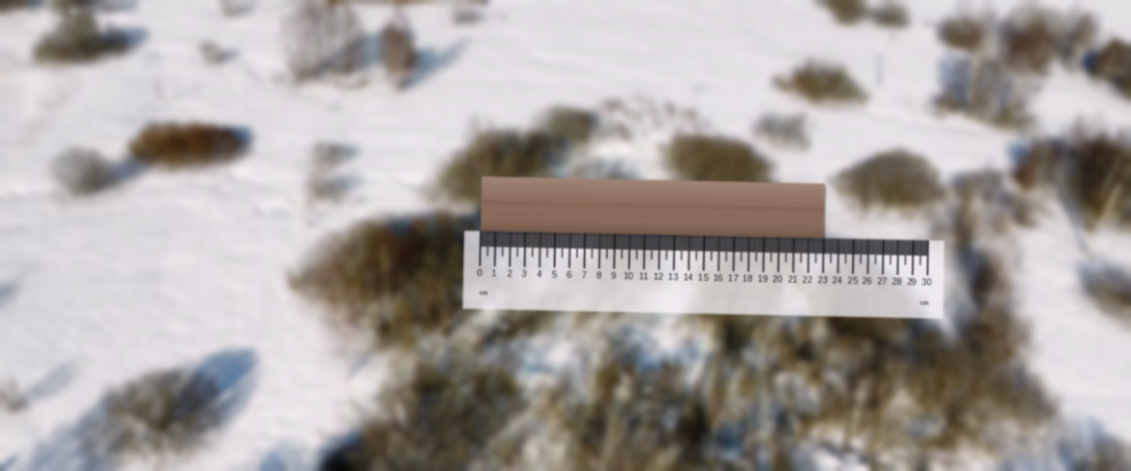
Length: cm 23
